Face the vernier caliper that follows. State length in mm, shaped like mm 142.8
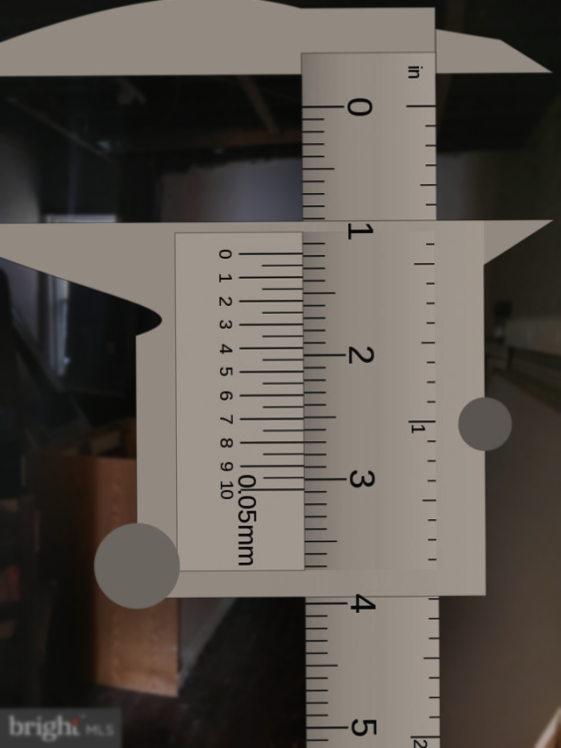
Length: mm 11.8
